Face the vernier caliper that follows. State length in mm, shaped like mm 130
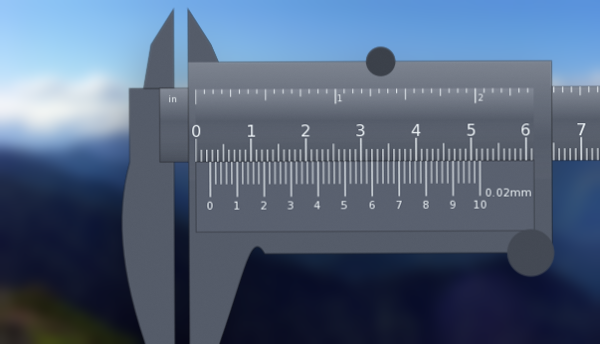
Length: mm 2.6
